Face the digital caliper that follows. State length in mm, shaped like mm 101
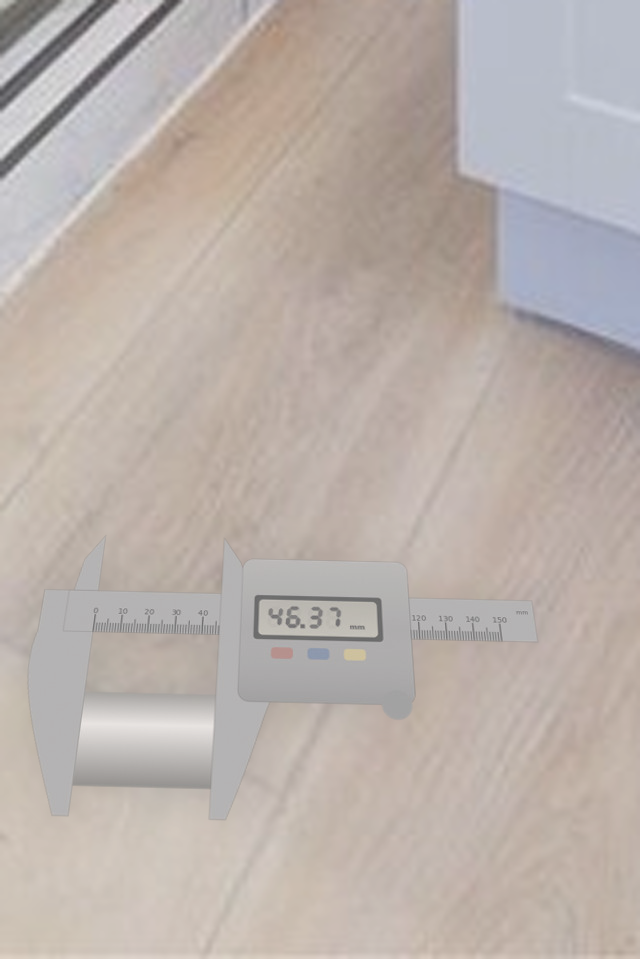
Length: mm 46.37
